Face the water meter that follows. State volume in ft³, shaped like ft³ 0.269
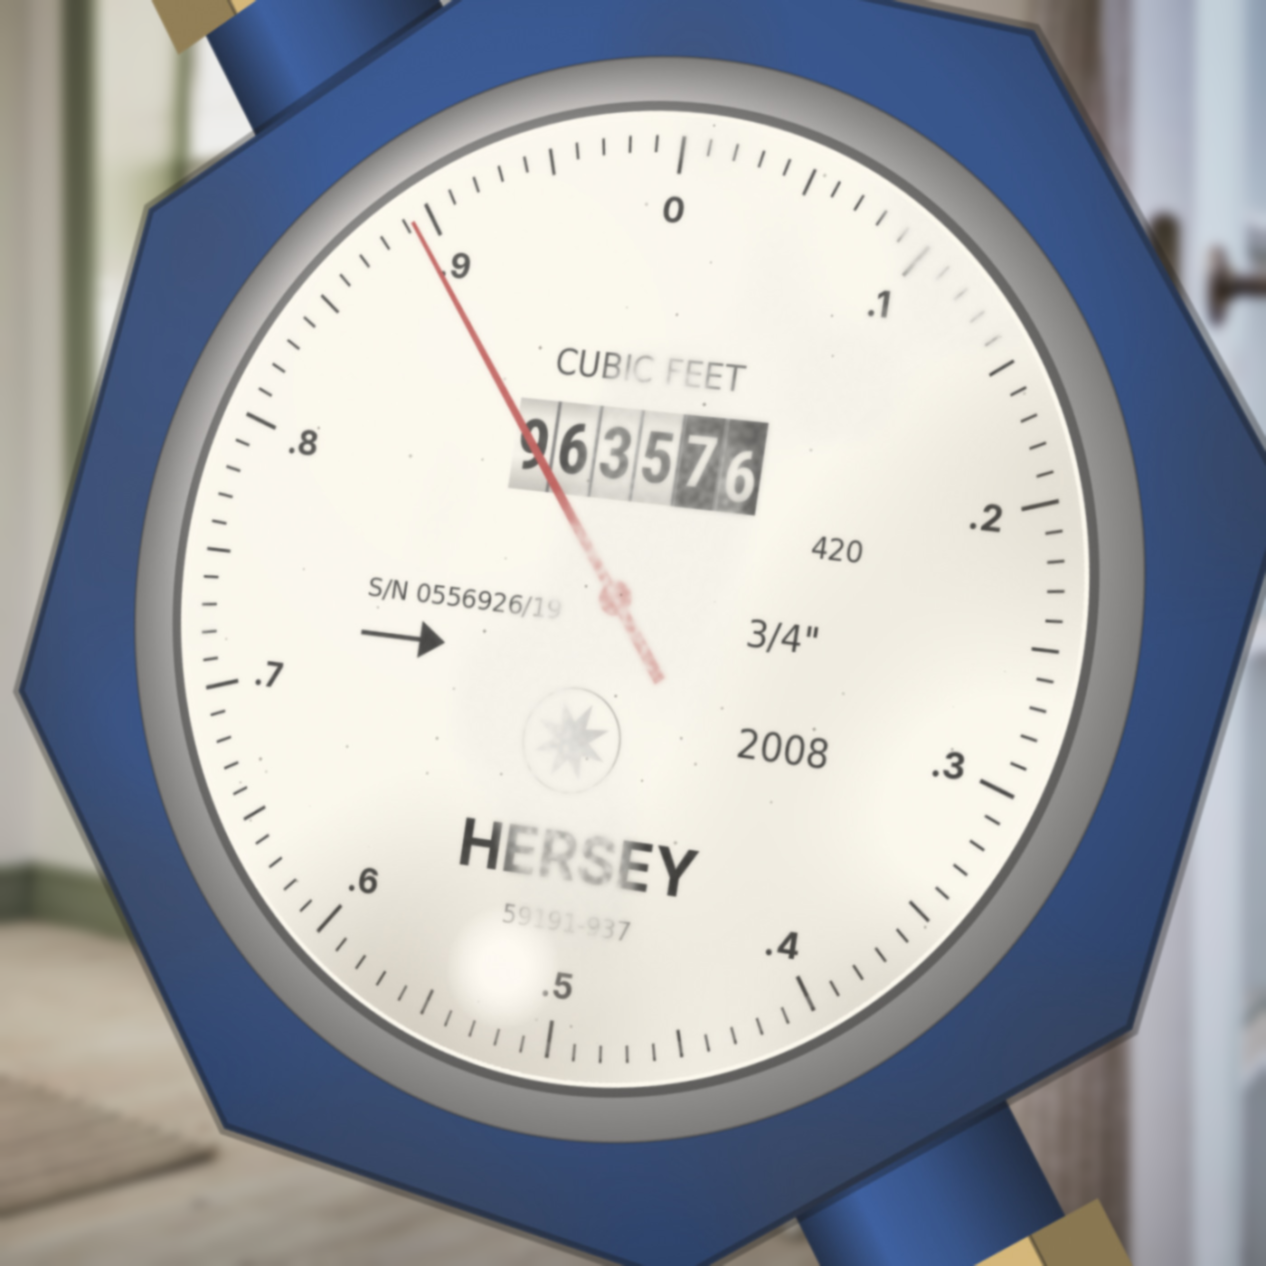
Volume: ft³ 963575.89
